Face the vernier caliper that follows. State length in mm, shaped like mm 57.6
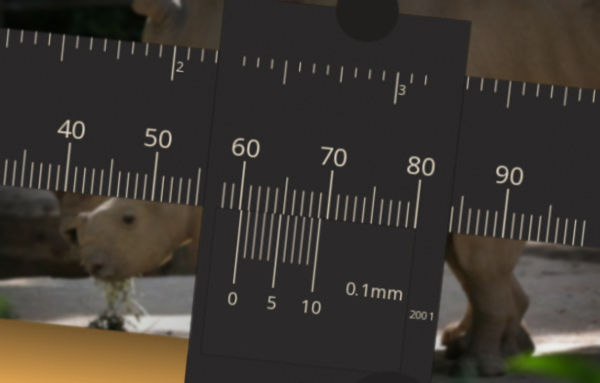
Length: mm 60.2
